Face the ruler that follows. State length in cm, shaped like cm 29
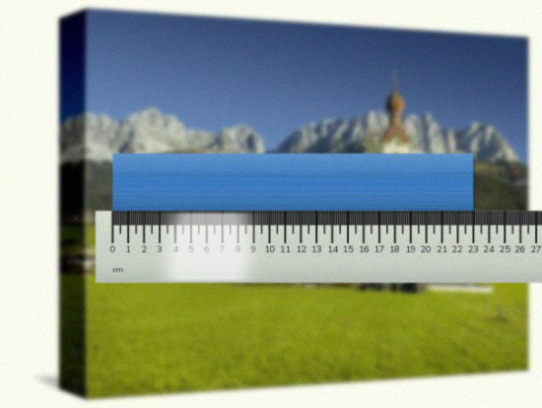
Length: cm 23
